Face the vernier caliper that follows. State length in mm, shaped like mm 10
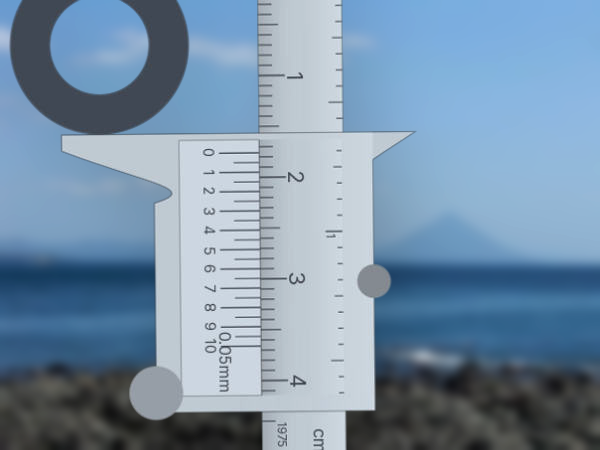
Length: mm 17.6
